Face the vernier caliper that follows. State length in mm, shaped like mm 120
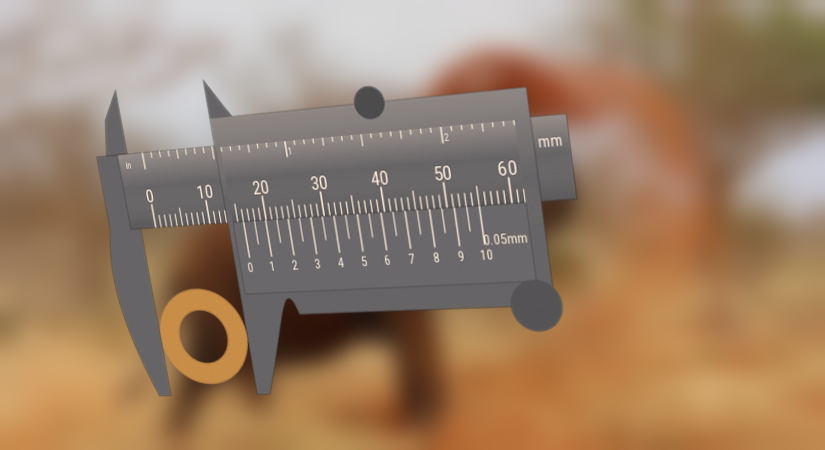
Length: mm 16.0
